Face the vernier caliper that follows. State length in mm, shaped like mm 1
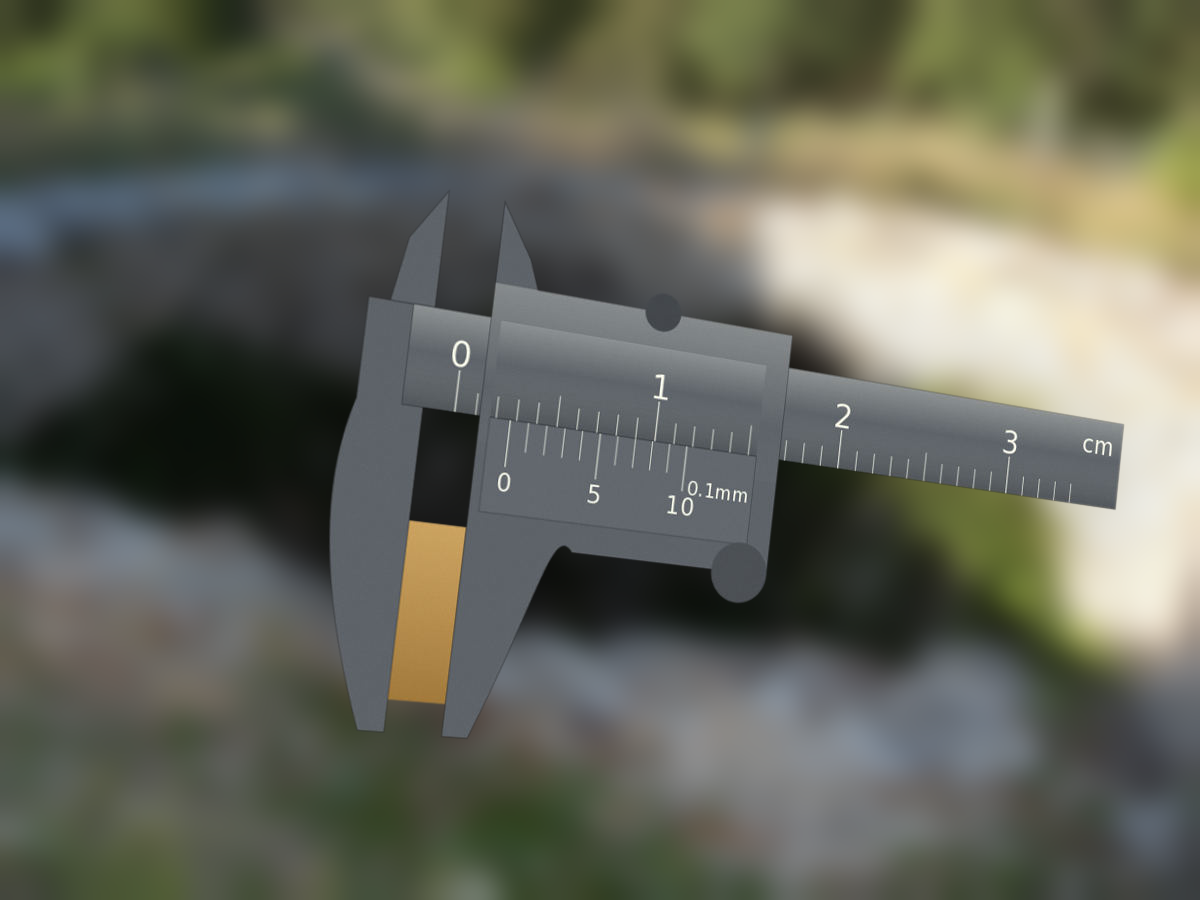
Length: mm 2.7
